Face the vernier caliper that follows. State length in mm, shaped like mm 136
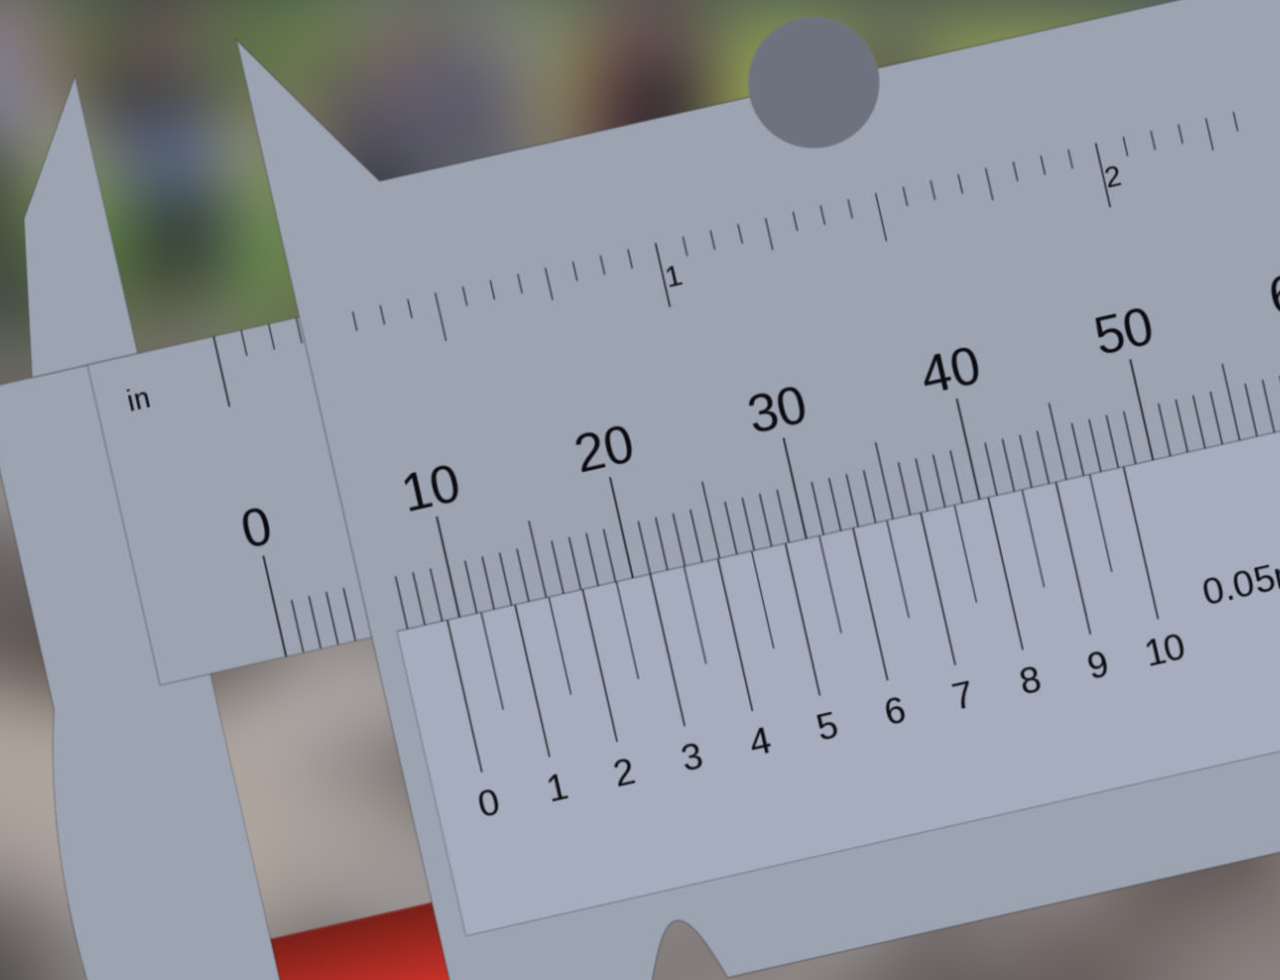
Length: mm 9.3
